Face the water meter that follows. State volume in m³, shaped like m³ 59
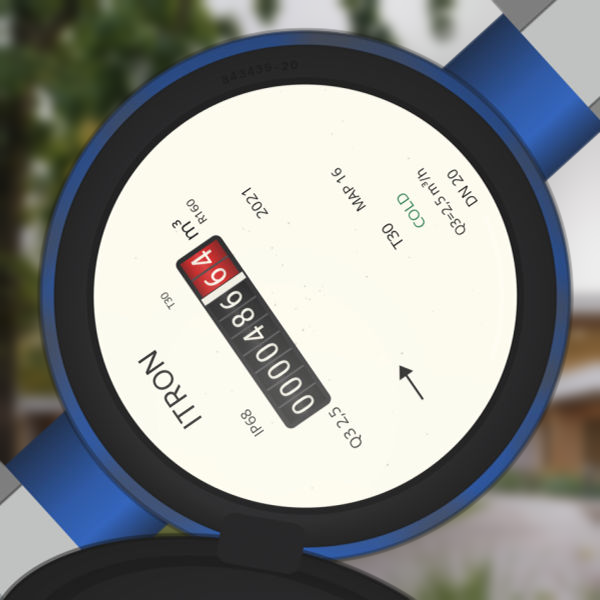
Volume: m³ 486.64
